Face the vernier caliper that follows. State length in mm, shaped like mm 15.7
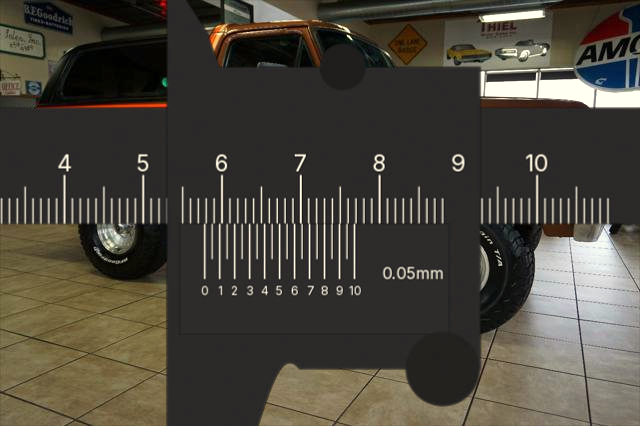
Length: mm 57.8
